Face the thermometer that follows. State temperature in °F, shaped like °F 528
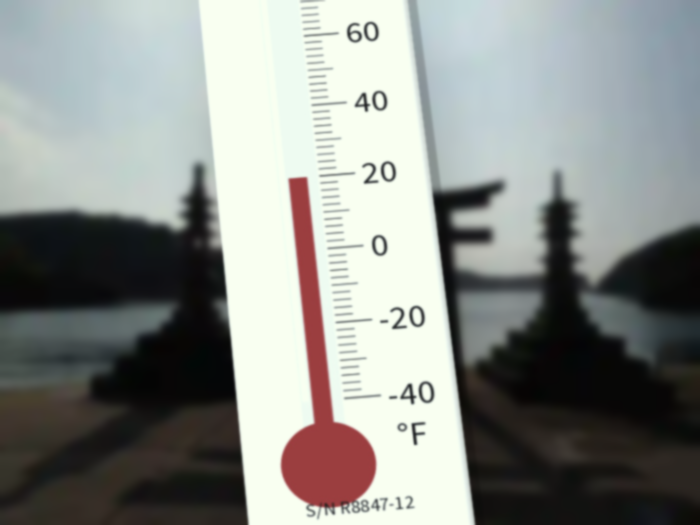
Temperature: °F 20
